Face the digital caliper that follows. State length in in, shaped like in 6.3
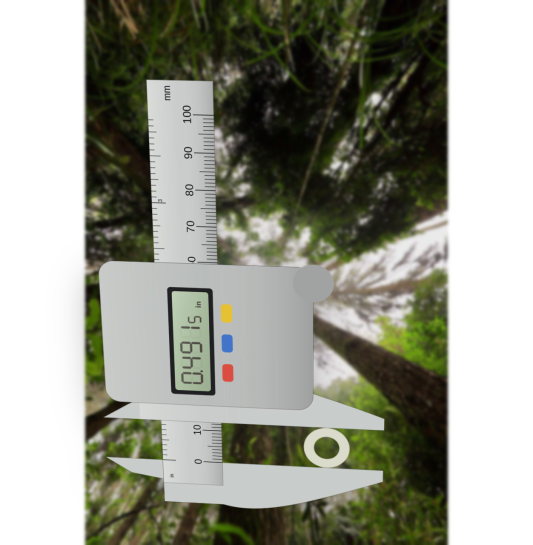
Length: in 0.4915
